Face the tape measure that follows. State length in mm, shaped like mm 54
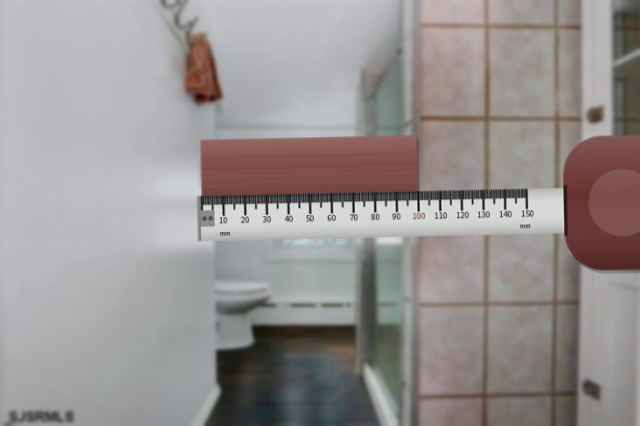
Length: mm 100
